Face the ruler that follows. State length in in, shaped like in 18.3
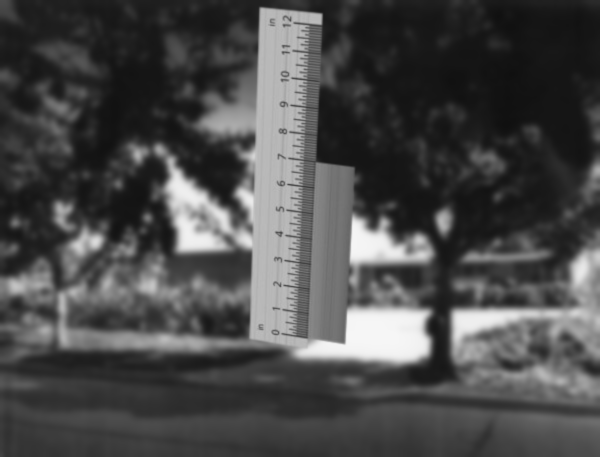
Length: in 7
